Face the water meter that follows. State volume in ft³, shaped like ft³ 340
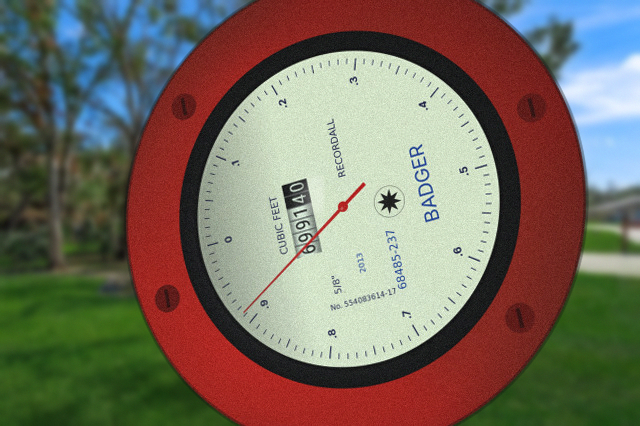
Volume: ft³ 699139.91
